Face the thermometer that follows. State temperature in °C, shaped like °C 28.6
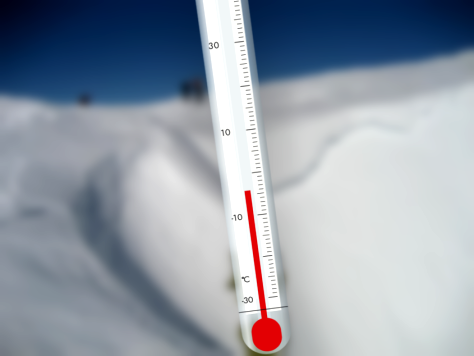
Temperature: °C -4
